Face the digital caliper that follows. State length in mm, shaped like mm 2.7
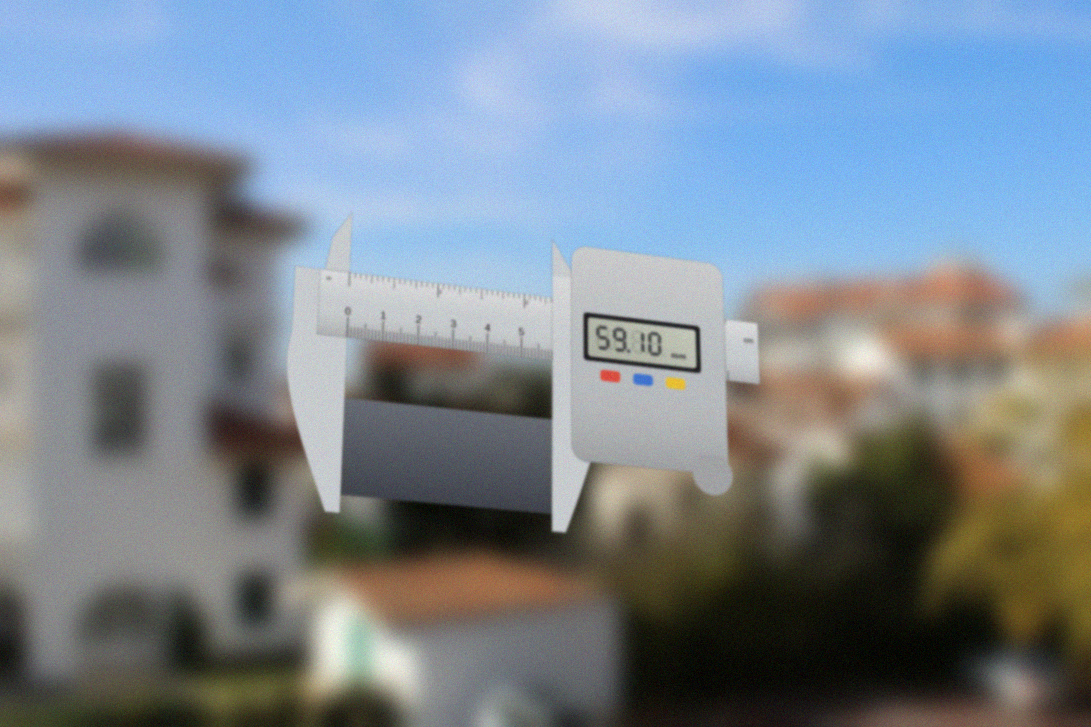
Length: mm 59.10
